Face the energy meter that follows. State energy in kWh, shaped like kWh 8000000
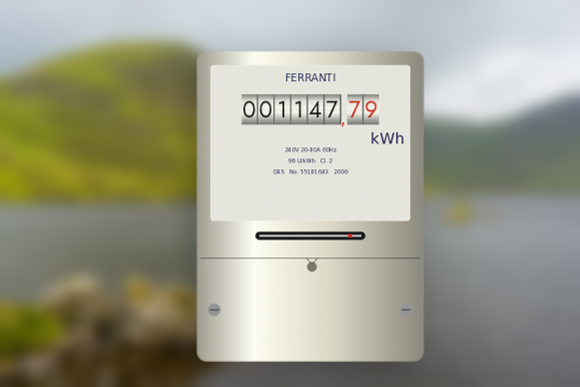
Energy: kWh 1147.79
